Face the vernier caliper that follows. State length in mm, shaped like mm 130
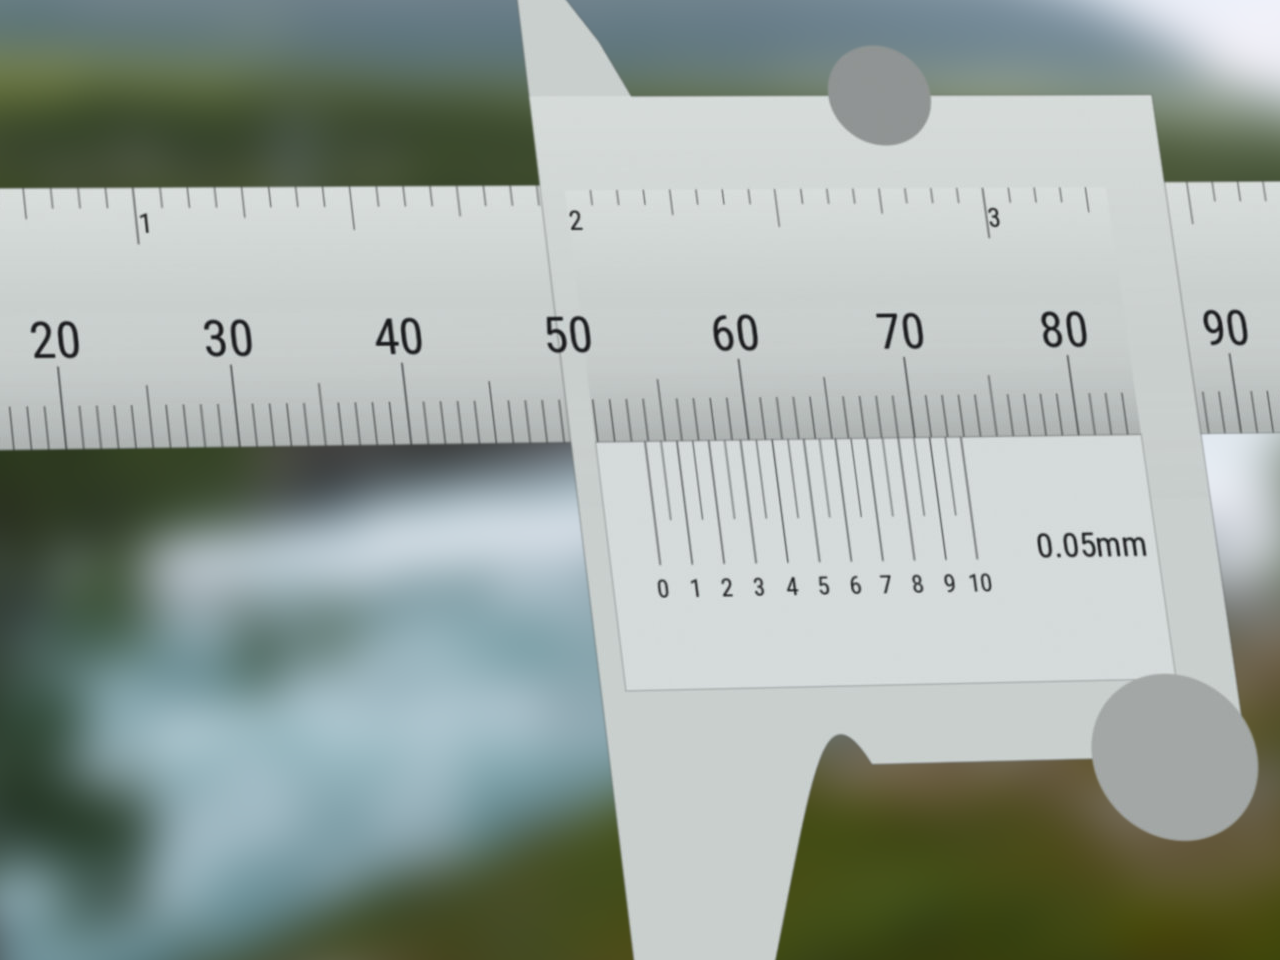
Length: mm 53.8
